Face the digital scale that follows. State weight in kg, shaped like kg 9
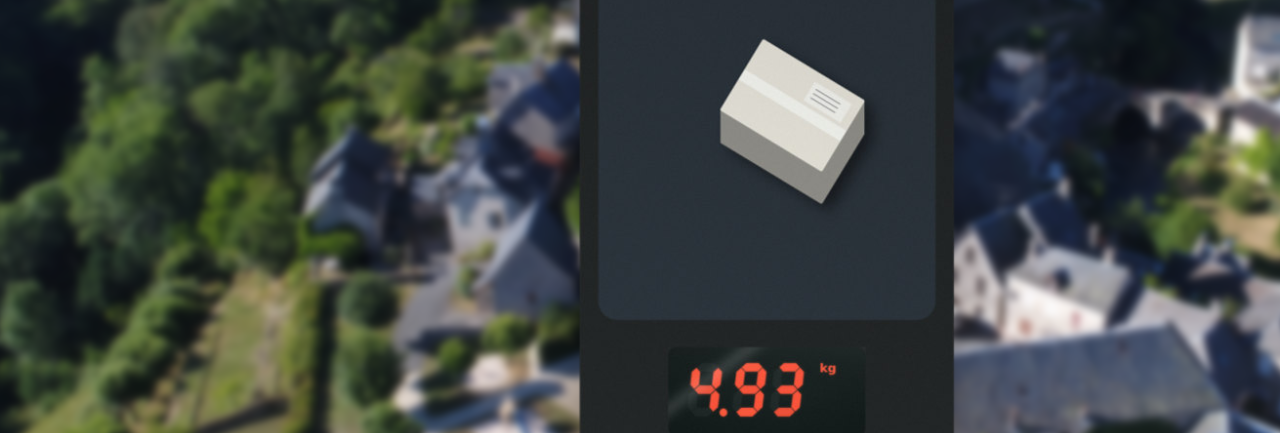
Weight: kg 4.93
